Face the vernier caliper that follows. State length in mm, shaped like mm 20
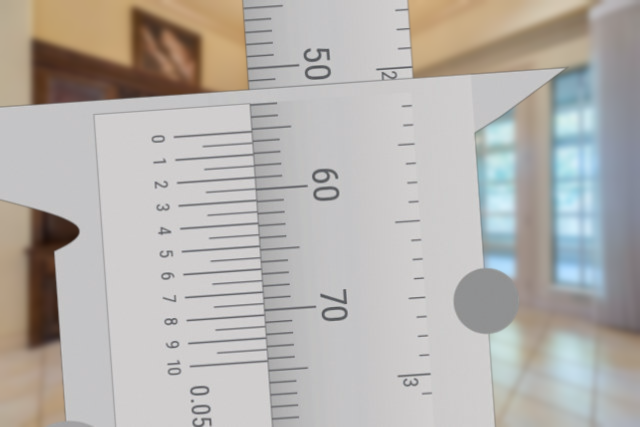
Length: mm 55.2
